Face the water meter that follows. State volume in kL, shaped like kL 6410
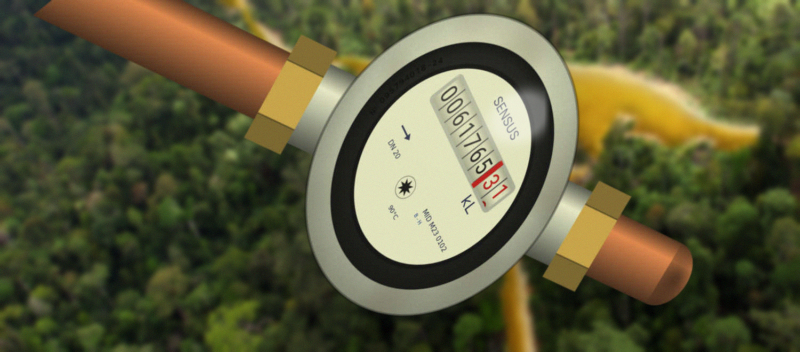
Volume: kL 61765.31
